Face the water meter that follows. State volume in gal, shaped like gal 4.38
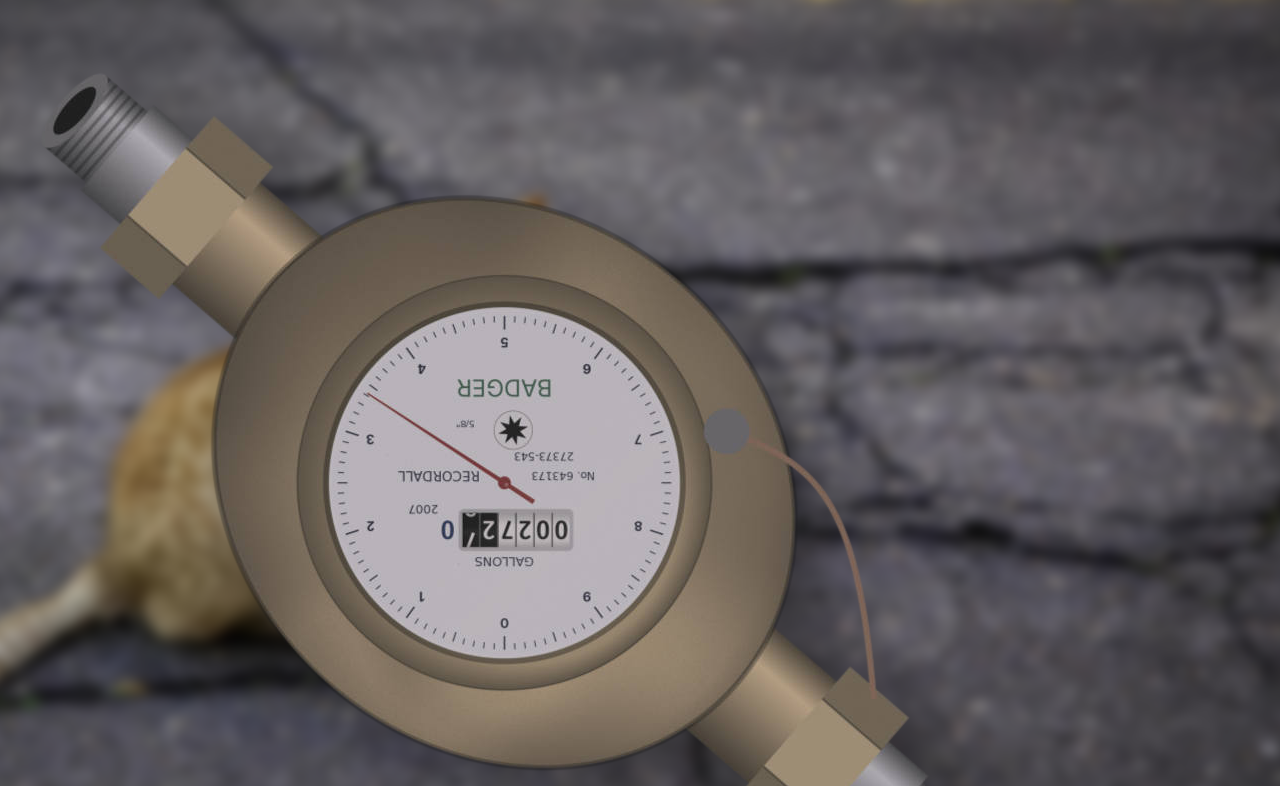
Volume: gal 27273.4
